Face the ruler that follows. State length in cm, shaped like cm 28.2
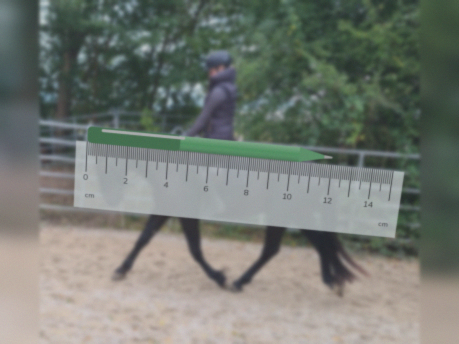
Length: cm 12
